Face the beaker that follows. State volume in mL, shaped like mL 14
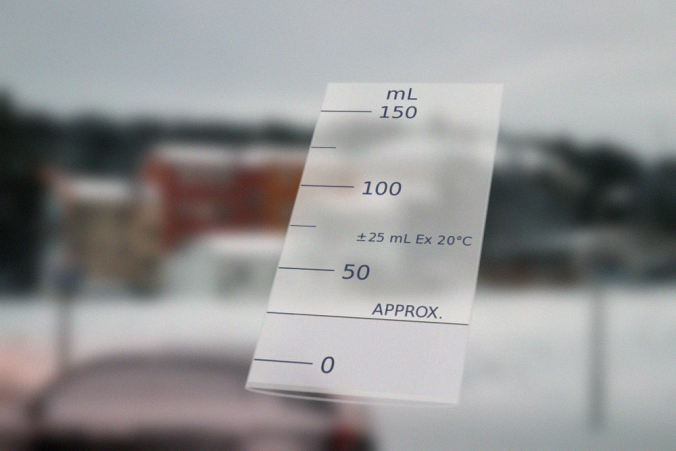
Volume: mL 25
